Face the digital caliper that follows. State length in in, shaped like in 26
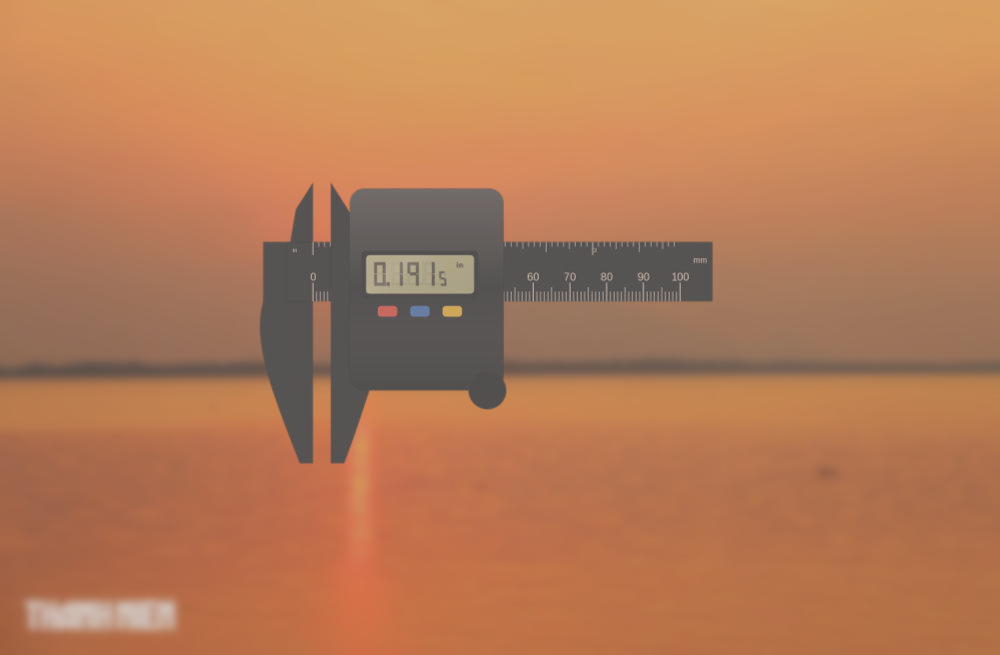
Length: in 0.1915
